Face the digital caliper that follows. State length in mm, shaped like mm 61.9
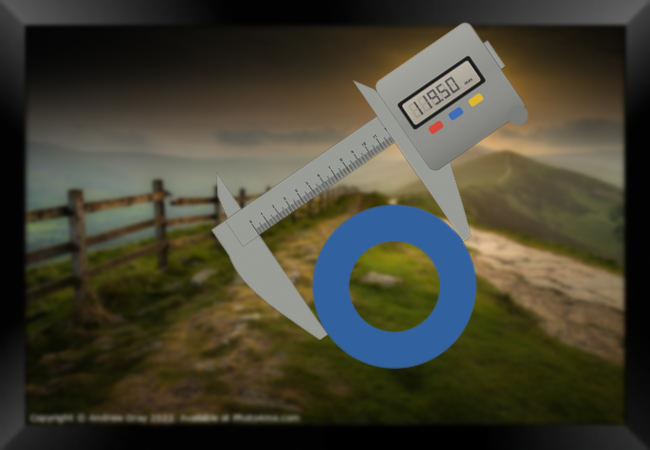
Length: mm 119.50
